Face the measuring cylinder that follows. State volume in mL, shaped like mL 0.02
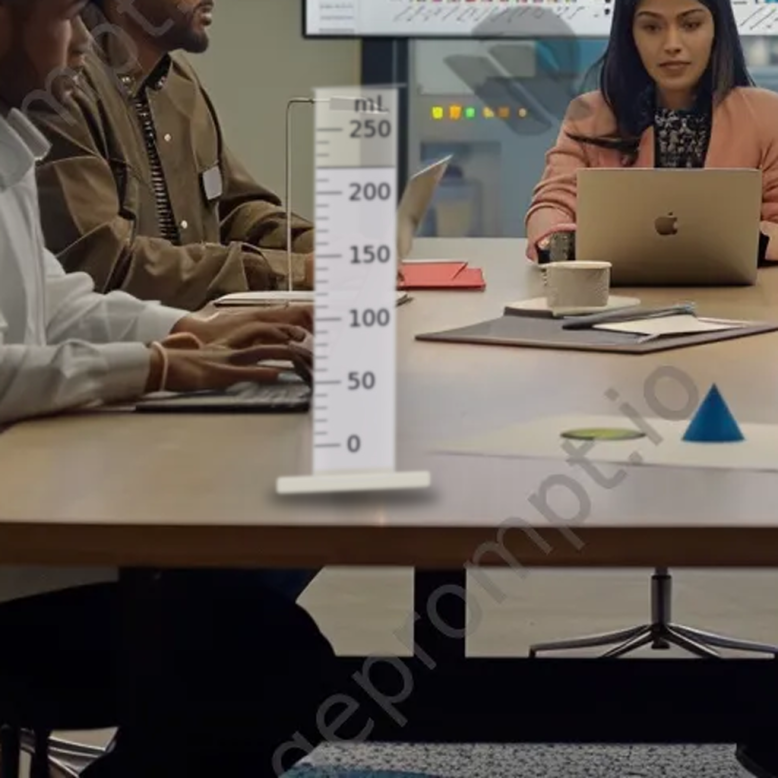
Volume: mL 220
